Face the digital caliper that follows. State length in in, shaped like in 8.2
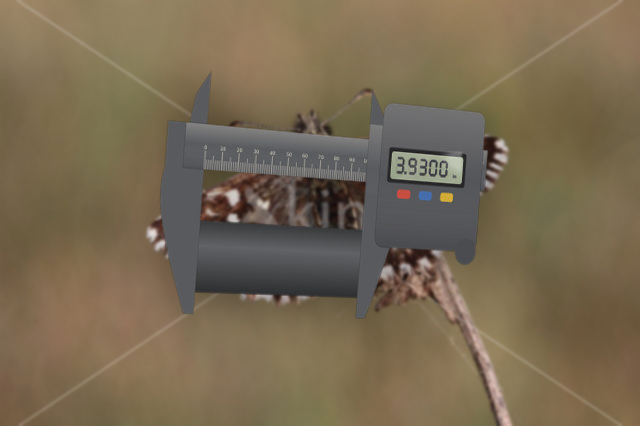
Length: in 3.9300
